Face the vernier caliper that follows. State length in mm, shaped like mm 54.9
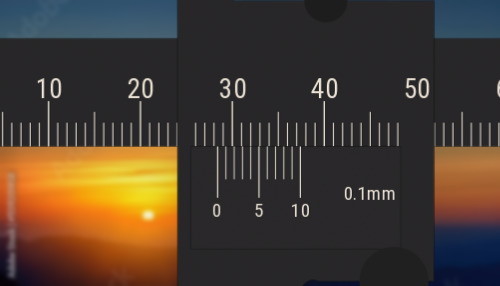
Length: mm 28.4
